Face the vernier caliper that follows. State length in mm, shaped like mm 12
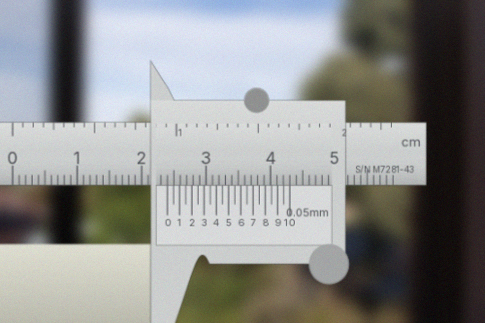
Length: mm 24.0
